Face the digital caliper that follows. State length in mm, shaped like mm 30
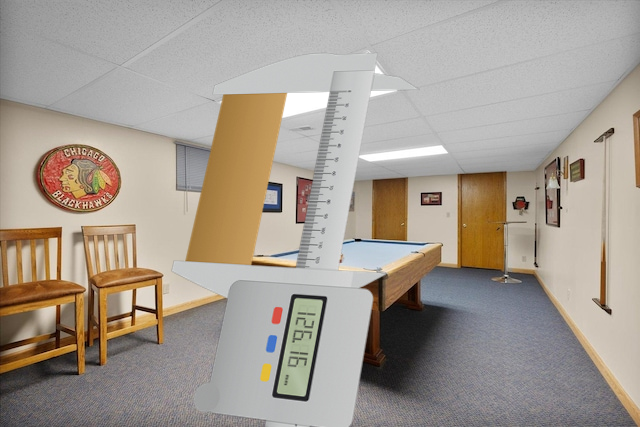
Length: mm 126.16
